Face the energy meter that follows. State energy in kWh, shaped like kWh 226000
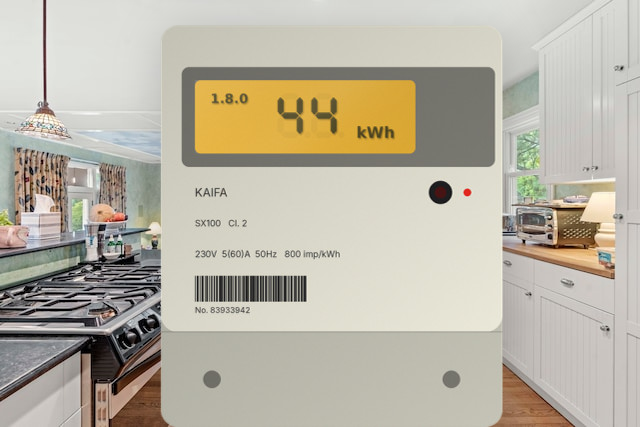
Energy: kWh 44
